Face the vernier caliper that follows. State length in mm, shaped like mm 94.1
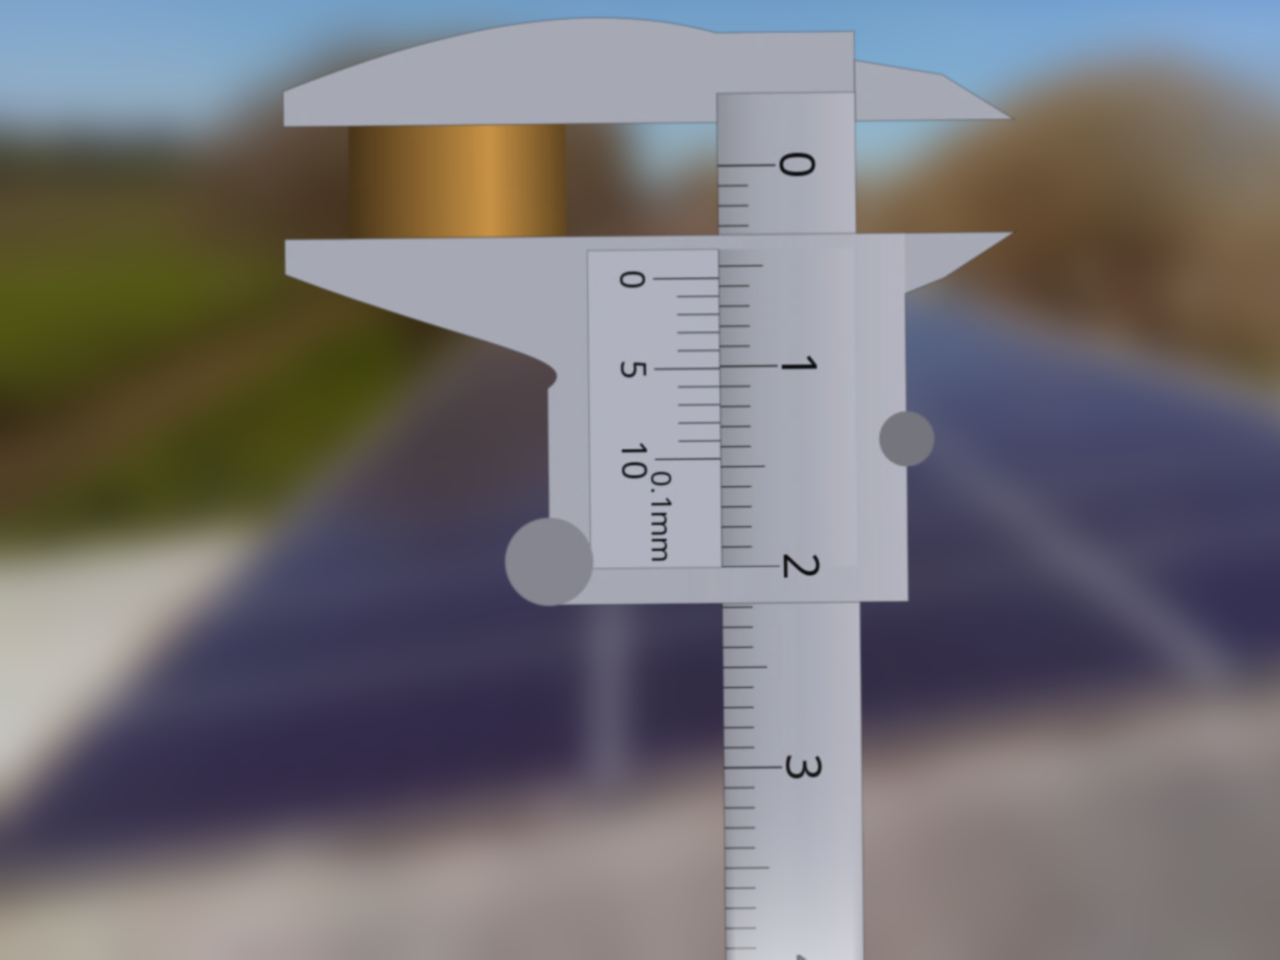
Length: mm 5.6
